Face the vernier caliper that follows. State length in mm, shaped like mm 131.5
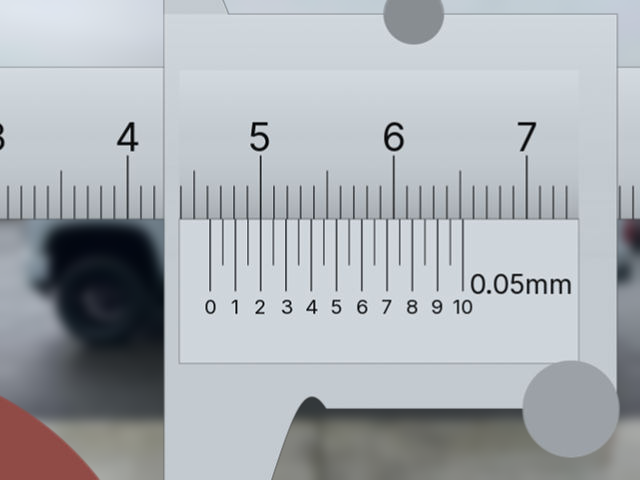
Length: mm 46.2
